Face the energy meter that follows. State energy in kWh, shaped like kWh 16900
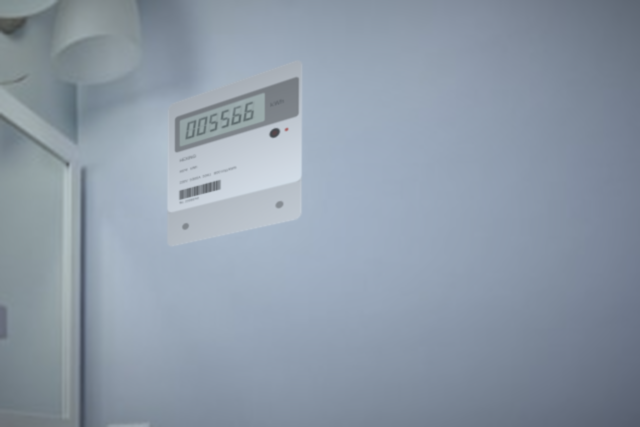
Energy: kWh 5566
